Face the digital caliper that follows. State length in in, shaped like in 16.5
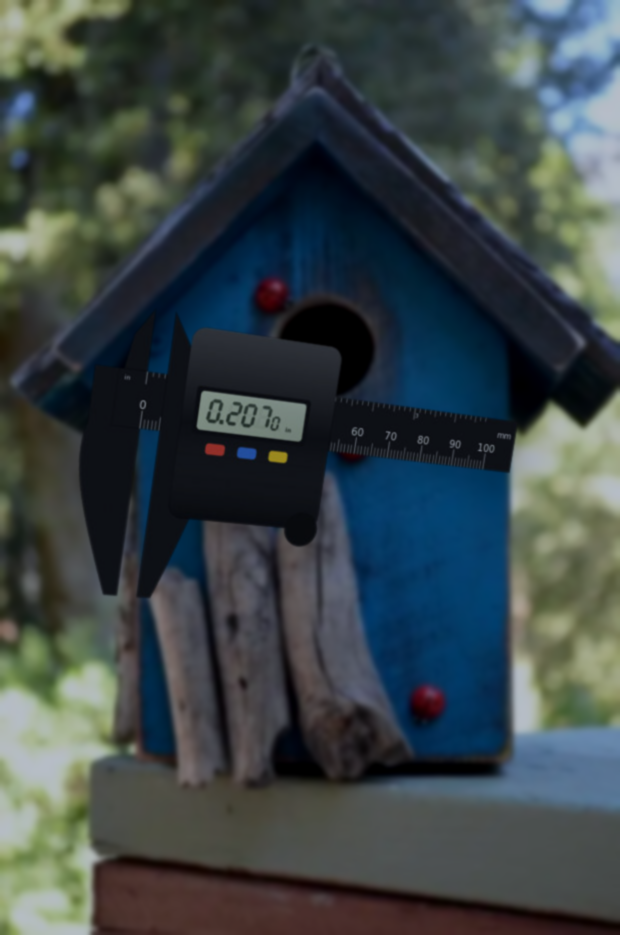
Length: in 0.2070
